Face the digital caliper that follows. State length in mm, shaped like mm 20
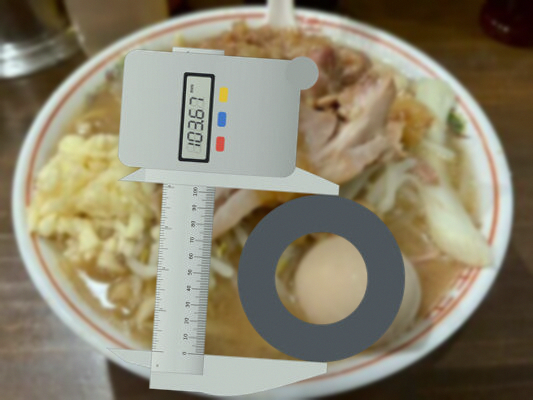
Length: mm 103.67
